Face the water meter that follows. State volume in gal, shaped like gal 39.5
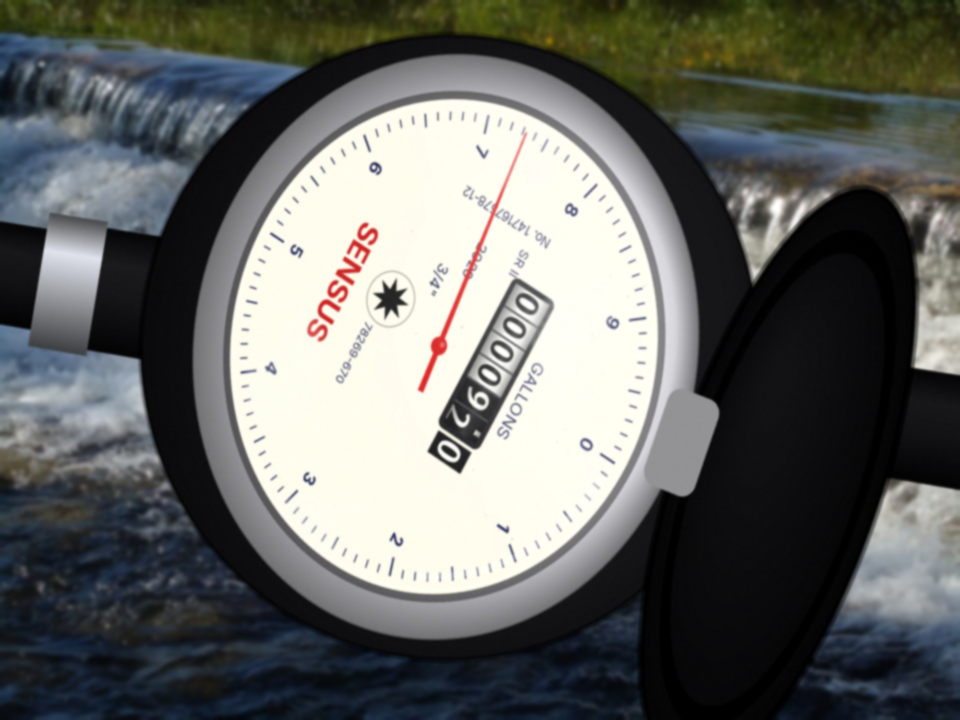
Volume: gal 917.3
